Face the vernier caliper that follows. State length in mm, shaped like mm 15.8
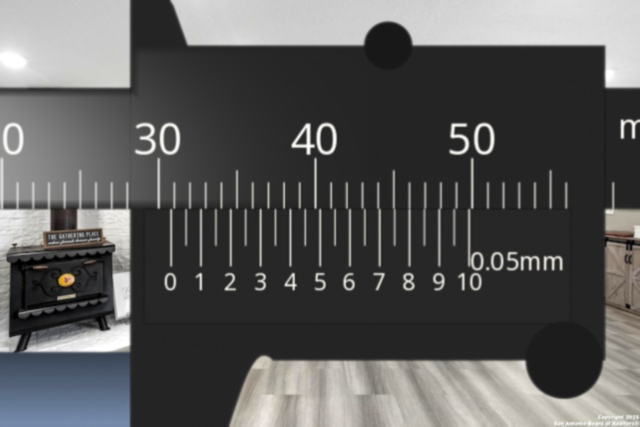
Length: mm 30.8
